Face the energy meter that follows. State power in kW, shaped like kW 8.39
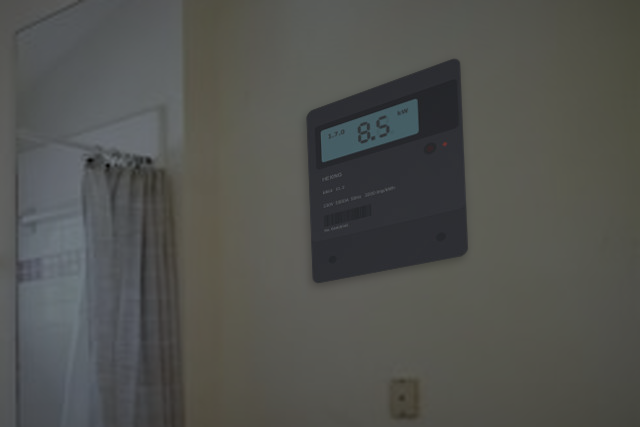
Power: kW 8.5
